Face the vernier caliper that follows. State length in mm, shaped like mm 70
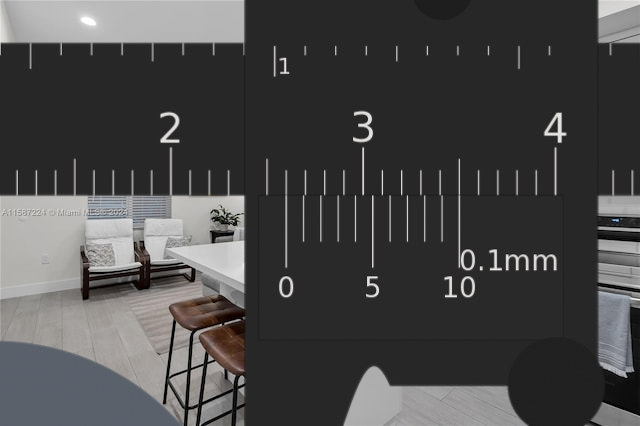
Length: mm 26.0
